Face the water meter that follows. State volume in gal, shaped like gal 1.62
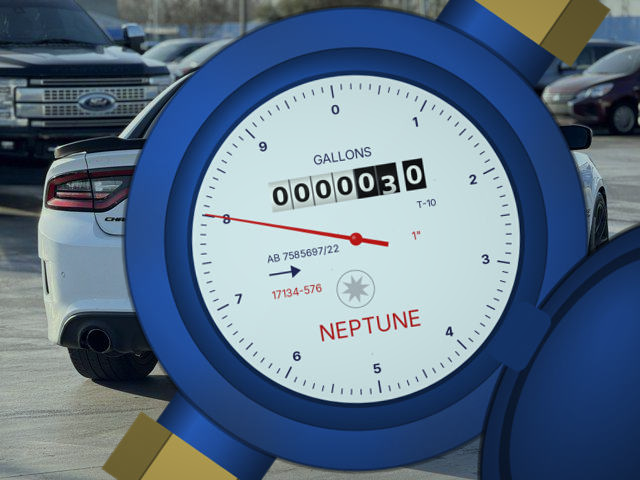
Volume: gal 28.0
